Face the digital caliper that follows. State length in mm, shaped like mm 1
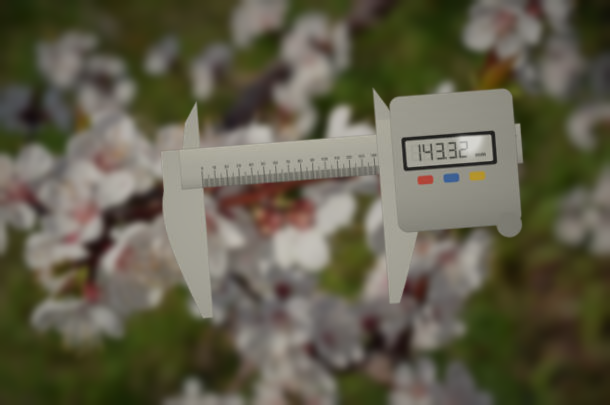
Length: mm 143.32
